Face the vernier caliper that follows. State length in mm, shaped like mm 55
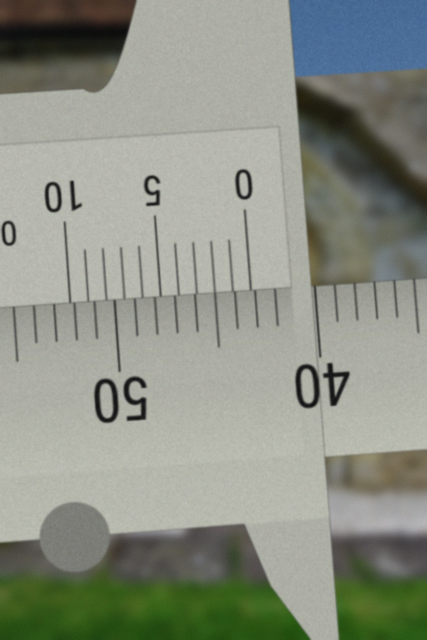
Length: mm 43.2
